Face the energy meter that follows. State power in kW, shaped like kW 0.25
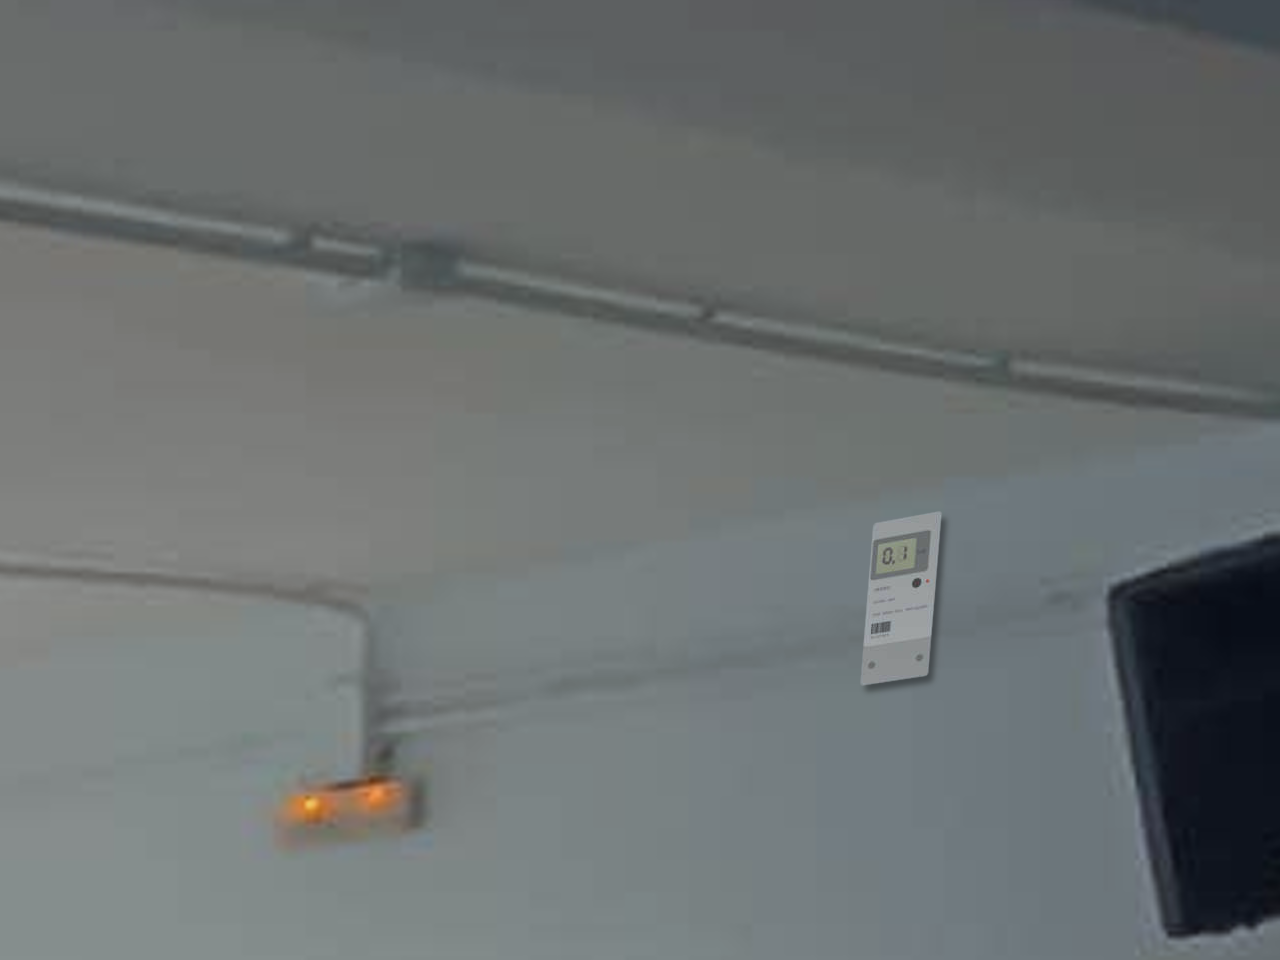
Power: kW 0.1
